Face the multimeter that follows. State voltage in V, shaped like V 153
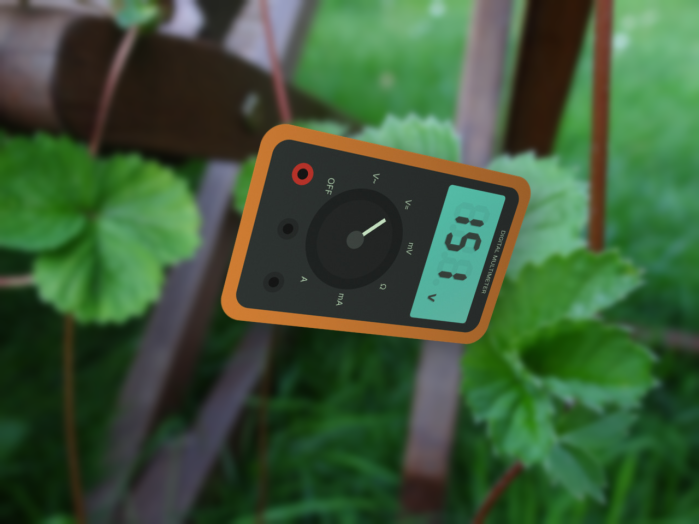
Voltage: V 151
